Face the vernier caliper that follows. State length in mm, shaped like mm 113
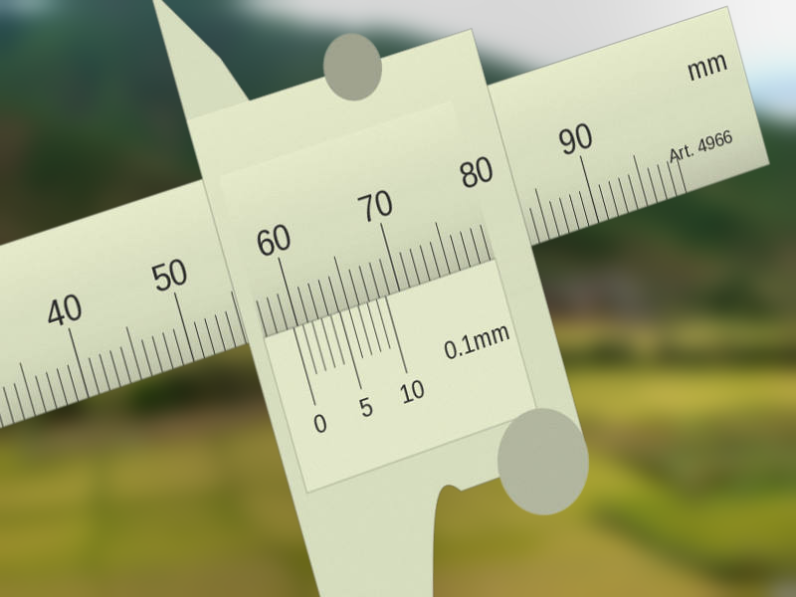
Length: mm 59.6
